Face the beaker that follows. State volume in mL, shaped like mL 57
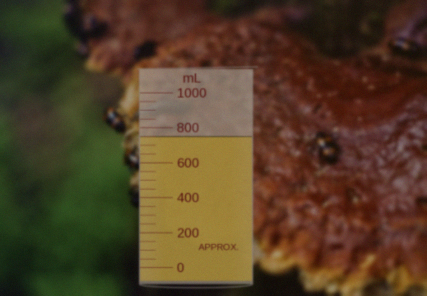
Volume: mL 750
